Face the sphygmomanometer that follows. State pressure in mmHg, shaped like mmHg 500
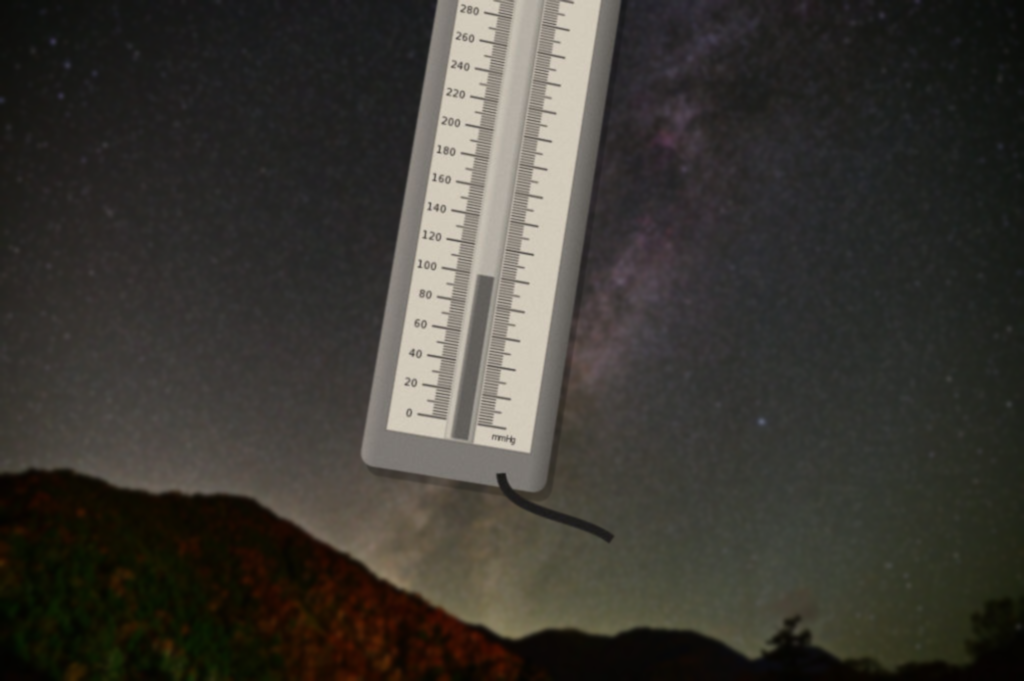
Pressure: mmHg 100
